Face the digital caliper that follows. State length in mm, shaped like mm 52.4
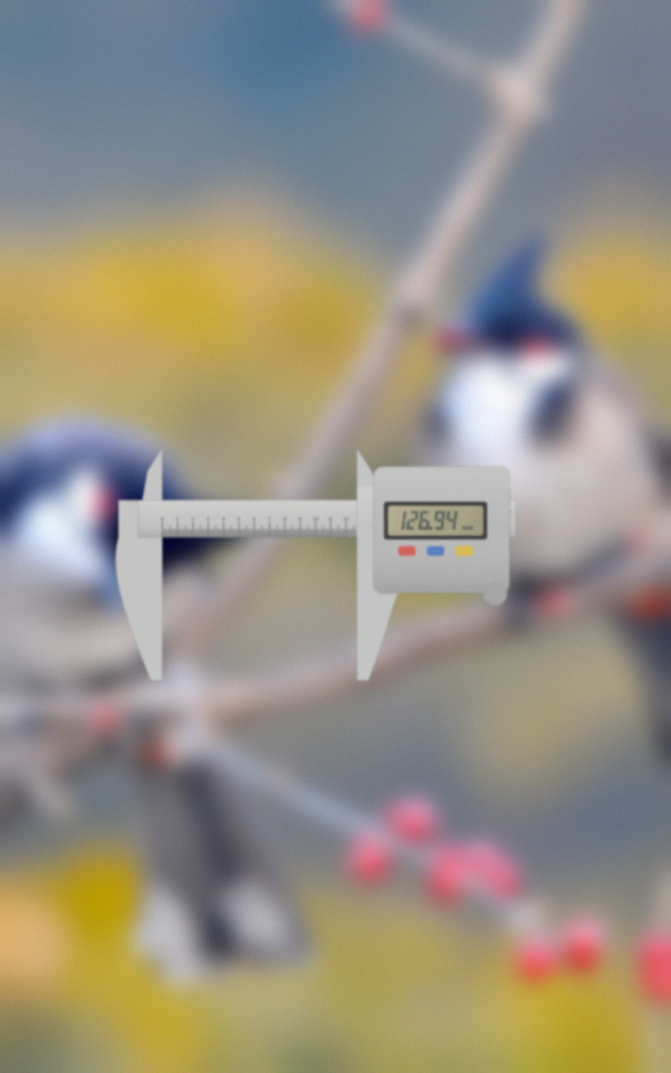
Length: mm 126.94
